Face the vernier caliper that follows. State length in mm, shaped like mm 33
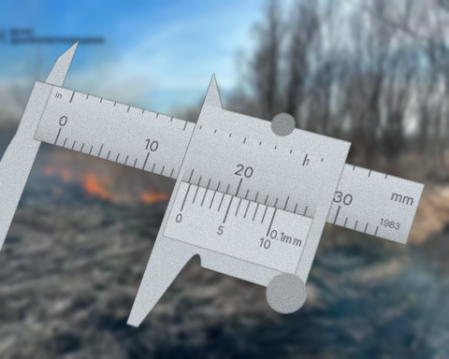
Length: mm 15.2
